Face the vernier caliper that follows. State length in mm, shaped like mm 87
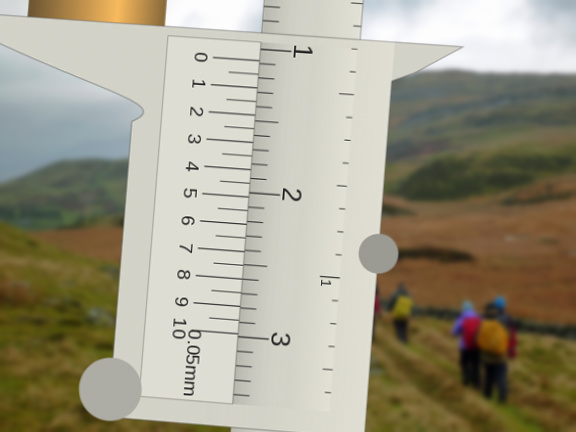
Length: mm 10.8
